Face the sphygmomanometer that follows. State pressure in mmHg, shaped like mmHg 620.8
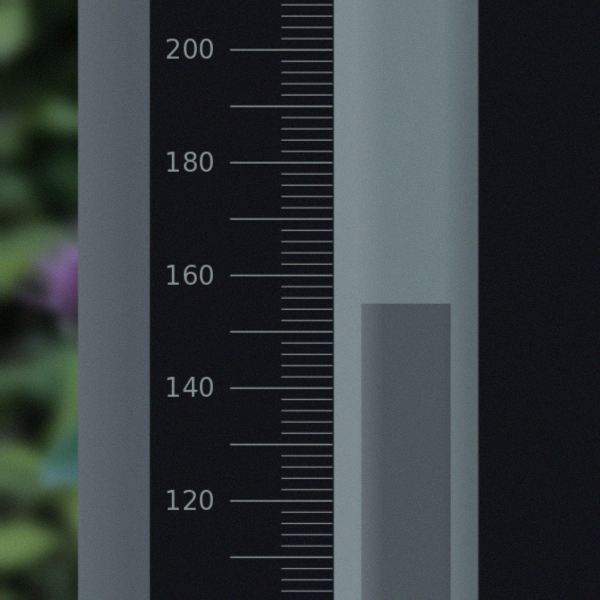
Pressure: mmHg 155
